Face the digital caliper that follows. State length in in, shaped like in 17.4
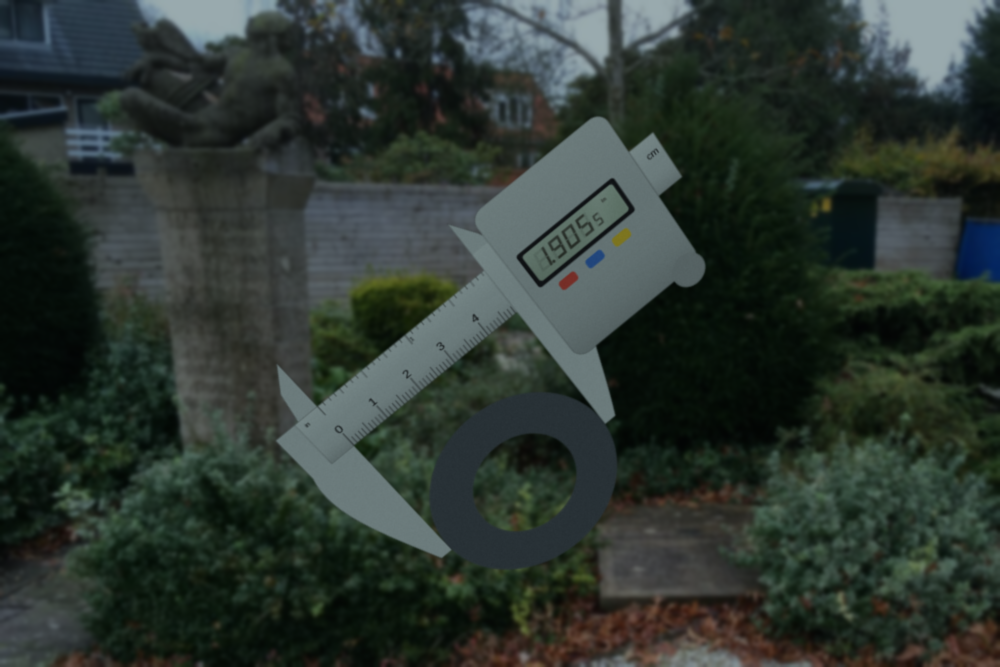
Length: in 1.9055
